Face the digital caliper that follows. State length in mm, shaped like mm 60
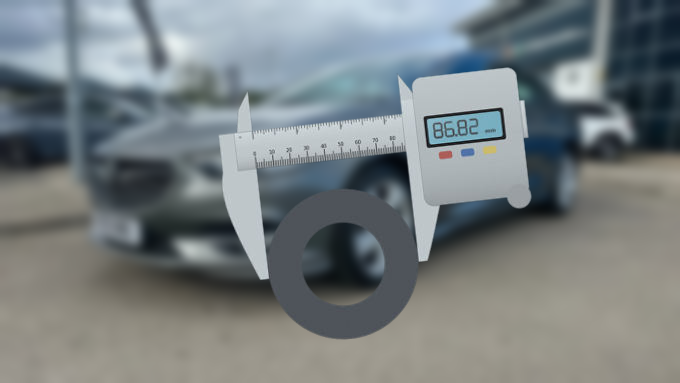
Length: mm 86.82
